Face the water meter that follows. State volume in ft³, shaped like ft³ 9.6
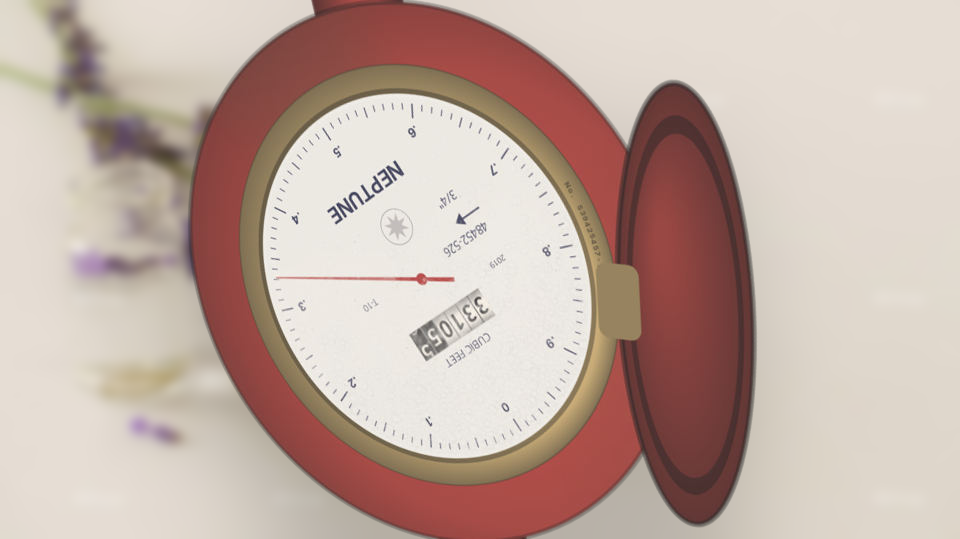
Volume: ft³ 331055.33
